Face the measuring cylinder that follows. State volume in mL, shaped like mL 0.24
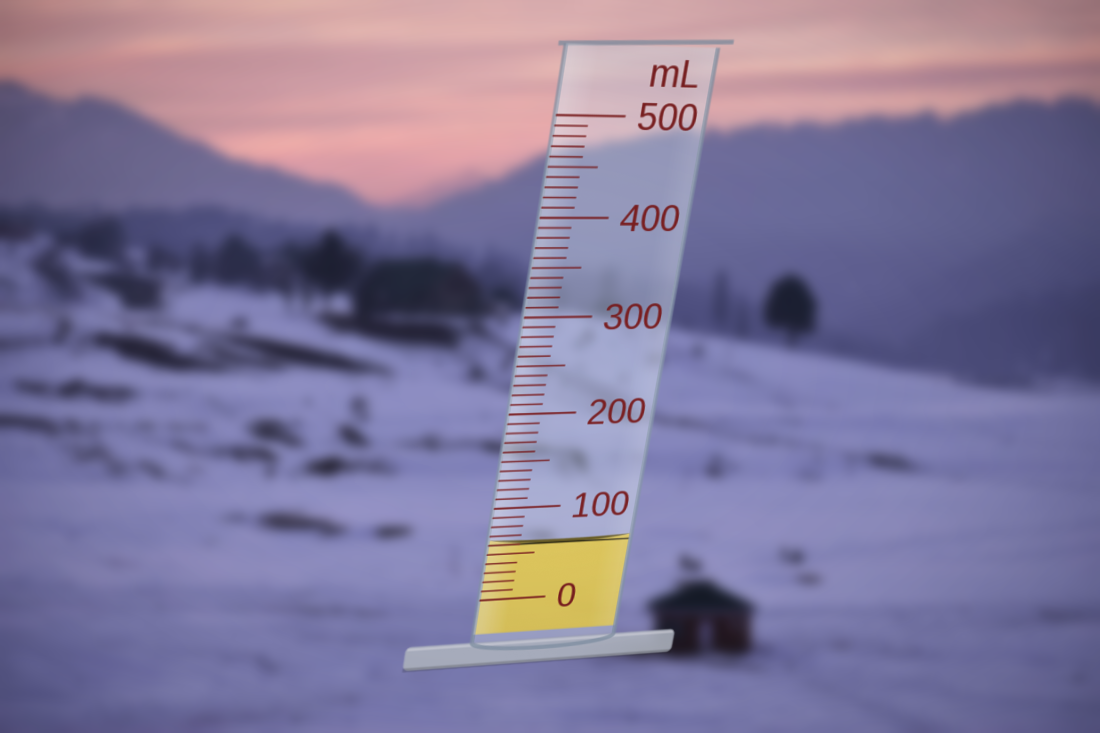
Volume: mL 60
